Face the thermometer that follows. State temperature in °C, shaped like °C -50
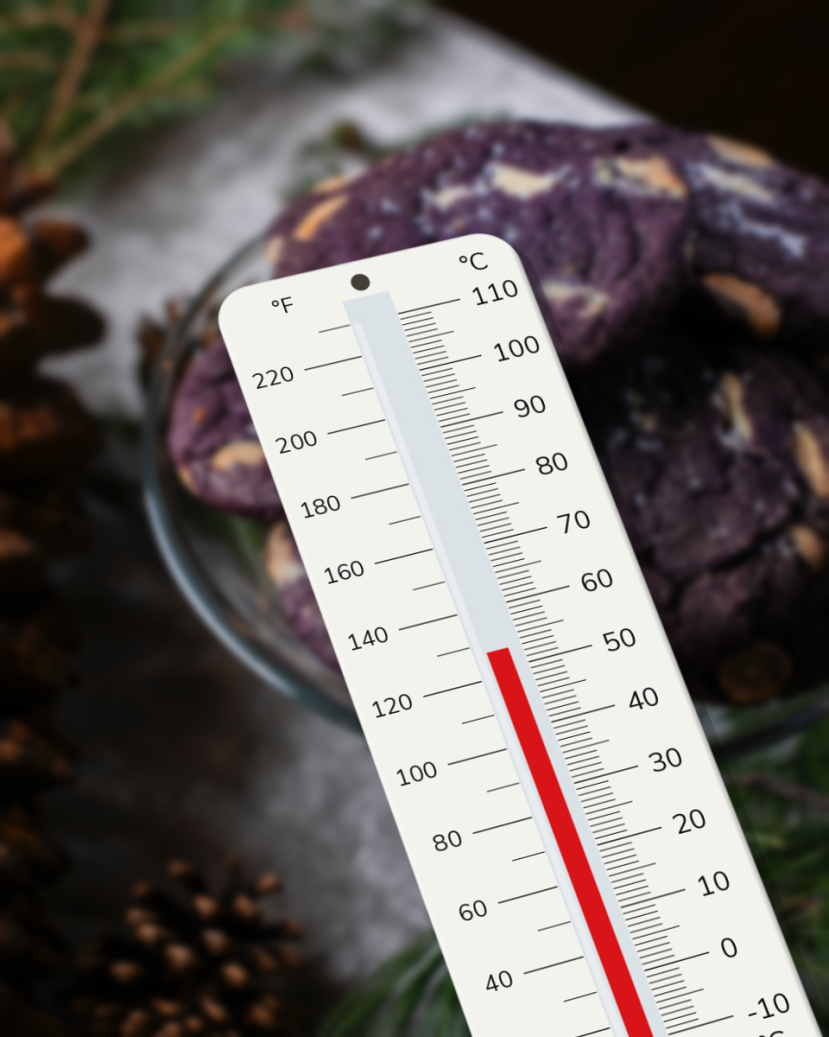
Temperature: °C 53
